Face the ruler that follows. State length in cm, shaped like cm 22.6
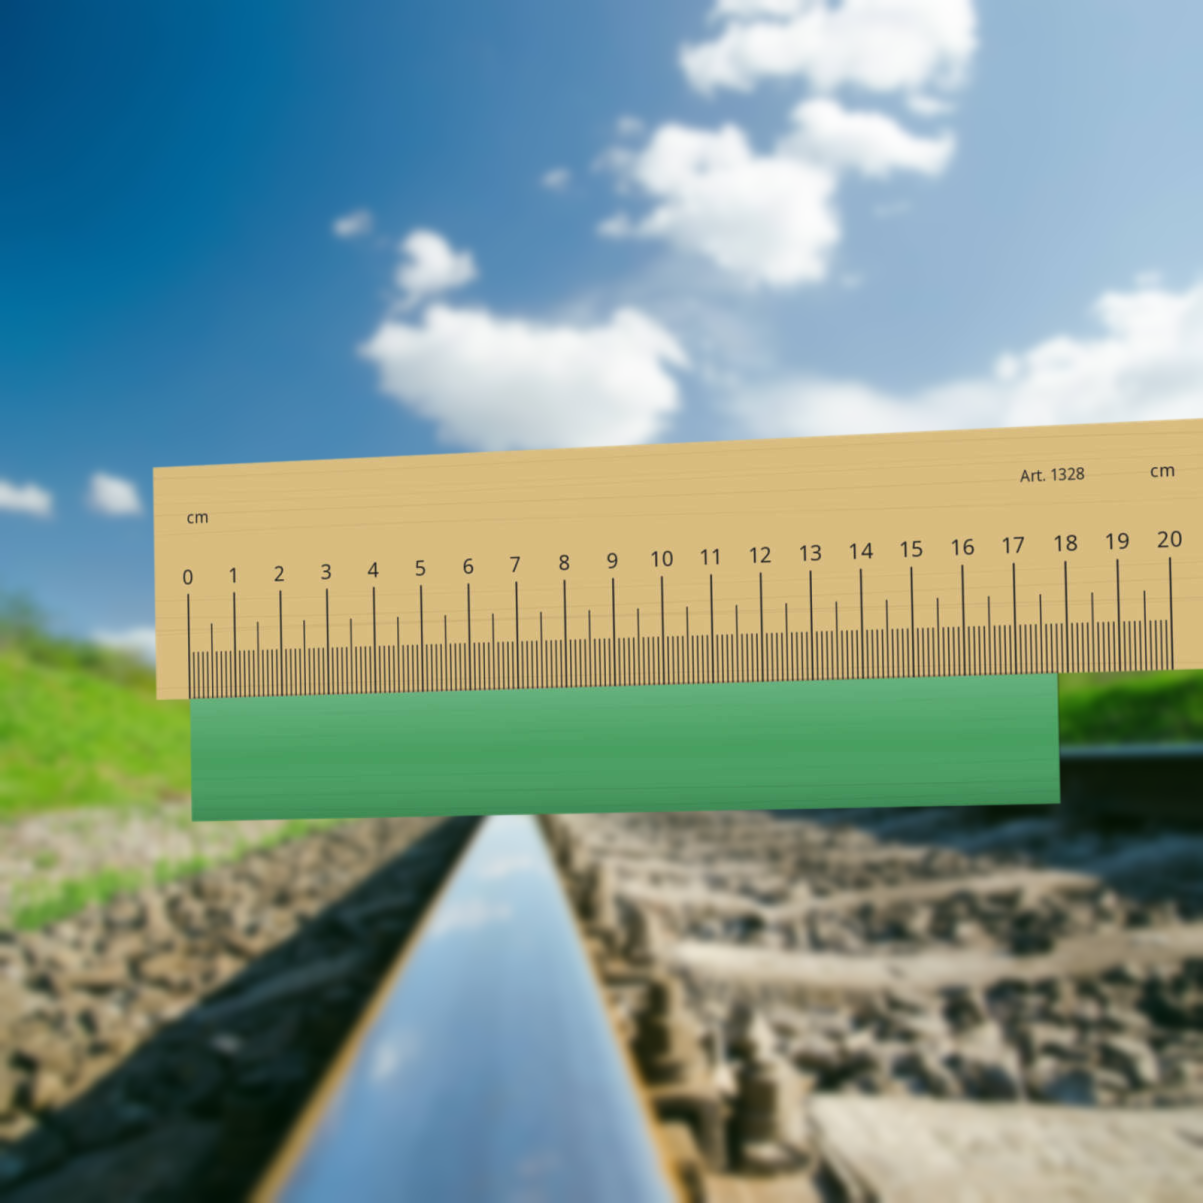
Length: cm 17.8
